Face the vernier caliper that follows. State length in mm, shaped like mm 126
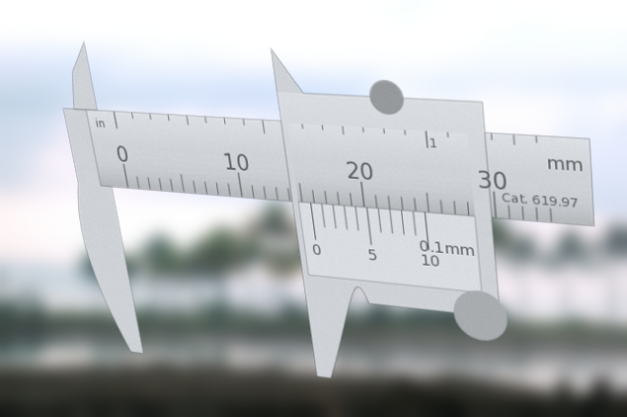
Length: mm 15.7
